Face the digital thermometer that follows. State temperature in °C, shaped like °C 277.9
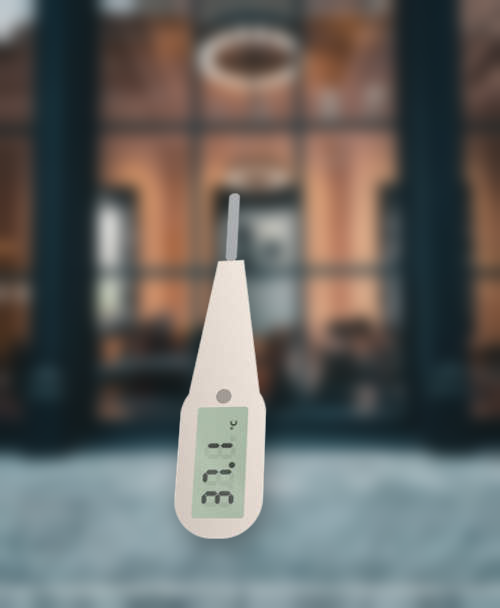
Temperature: °C 37.1
